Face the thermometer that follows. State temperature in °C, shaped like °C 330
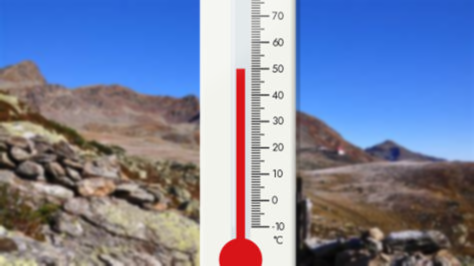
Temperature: °C 50
